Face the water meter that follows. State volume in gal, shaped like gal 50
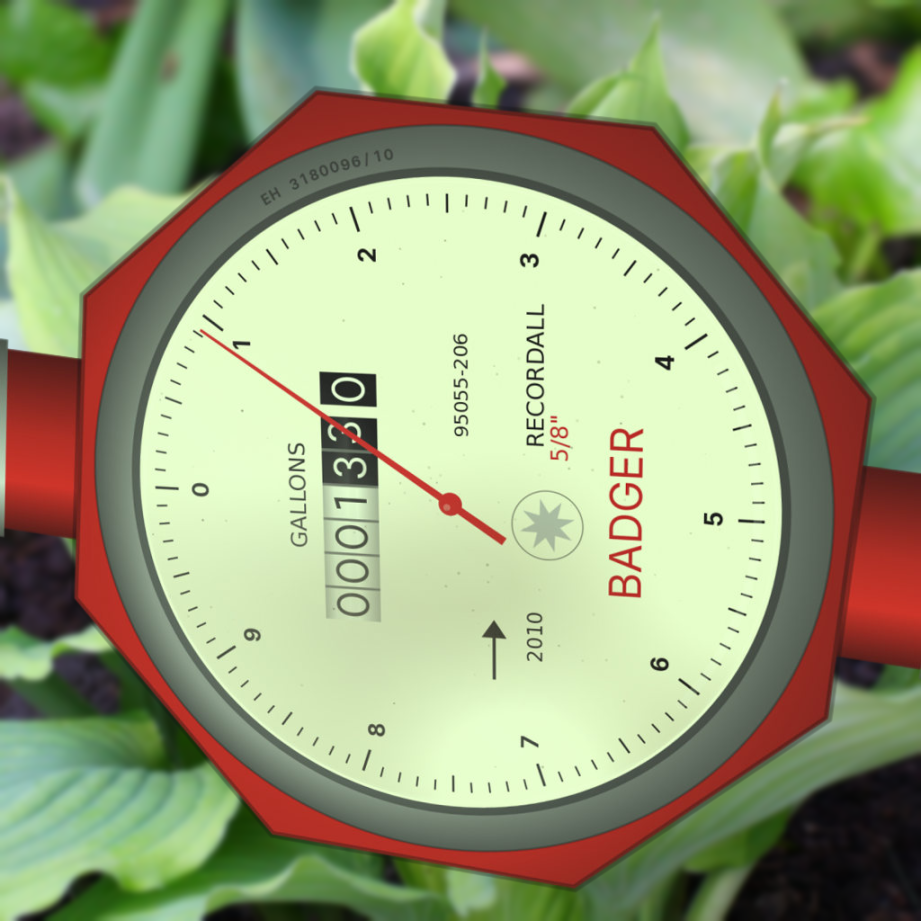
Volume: gal 1330.9
